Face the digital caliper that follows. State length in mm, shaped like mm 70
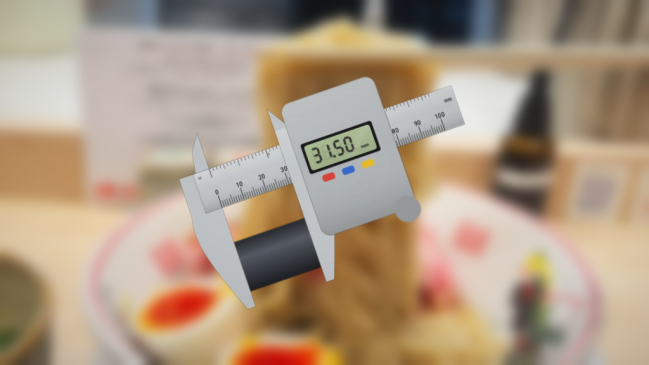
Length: mm 31.50
